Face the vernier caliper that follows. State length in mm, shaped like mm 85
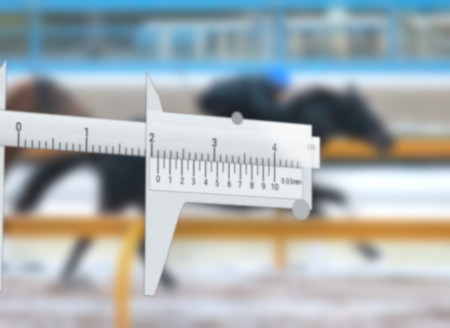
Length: mm 21.0
